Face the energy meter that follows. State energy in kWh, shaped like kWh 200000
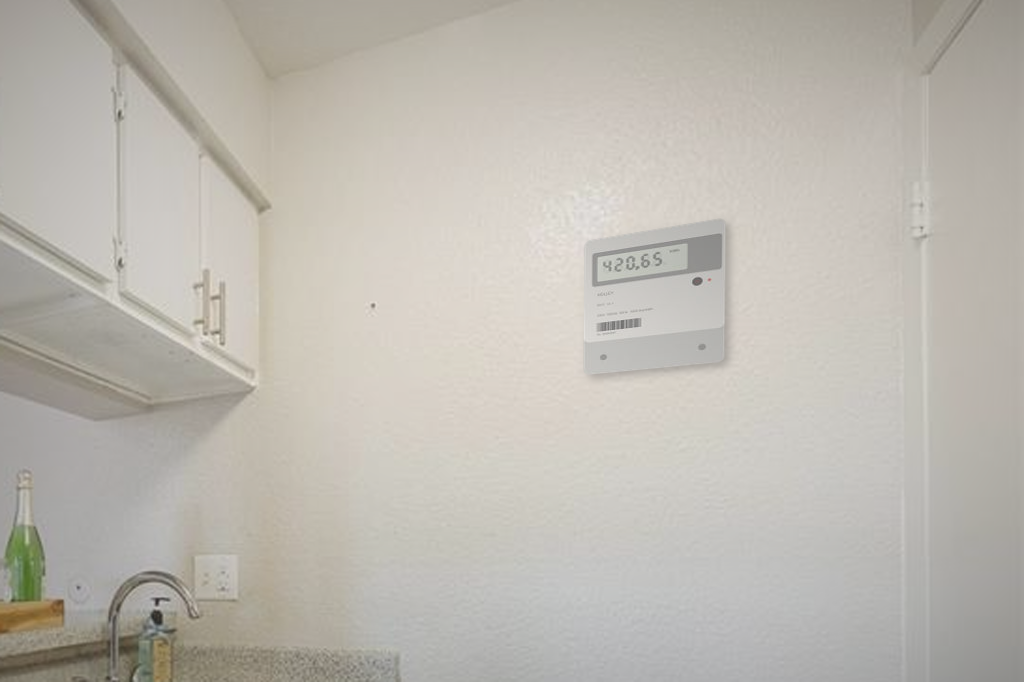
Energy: kWh 420.65
